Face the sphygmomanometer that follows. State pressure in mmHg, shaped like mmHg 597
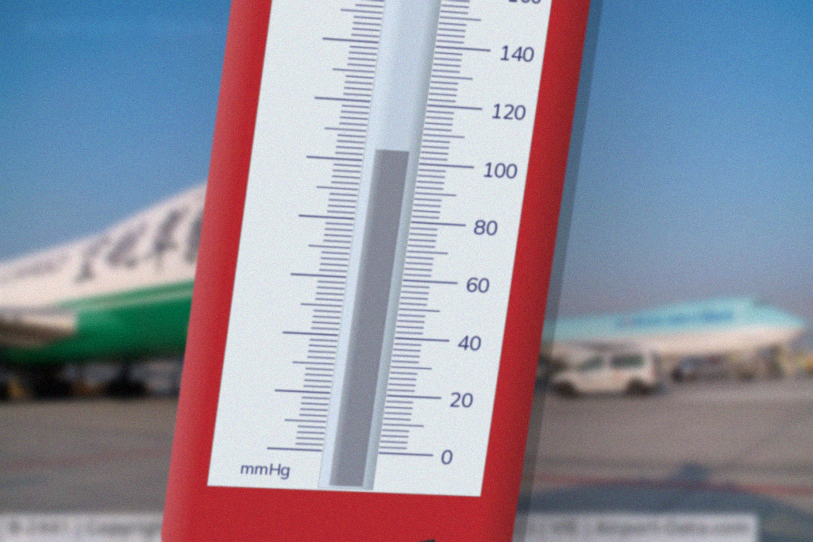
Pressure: mmHg 104
